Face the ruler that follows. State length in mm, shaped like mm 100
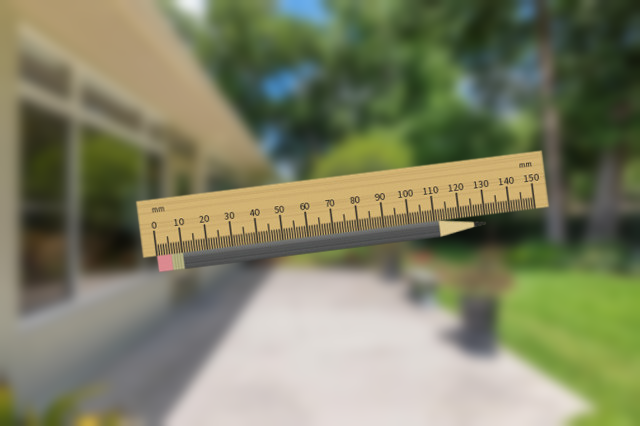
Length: mm 130
